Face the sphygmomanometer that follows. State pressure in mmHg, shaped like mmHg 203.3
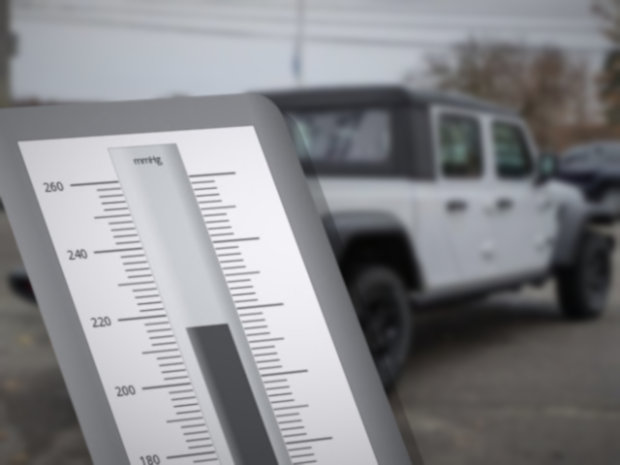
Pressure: mmHg 216
